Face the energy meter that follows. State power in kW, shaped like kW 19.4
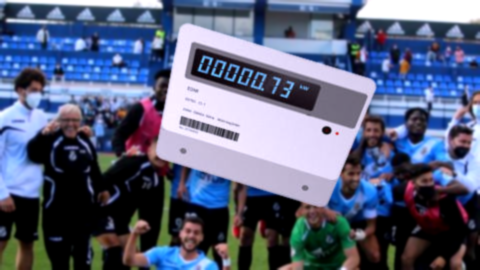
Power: kW 0.73
